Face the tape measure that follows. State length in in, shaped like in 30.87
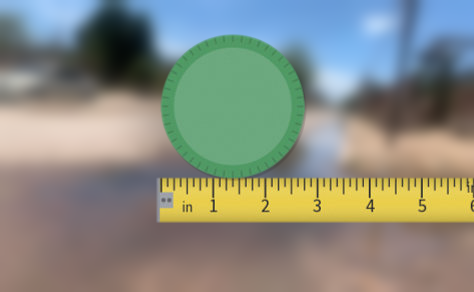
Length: in 2.75
